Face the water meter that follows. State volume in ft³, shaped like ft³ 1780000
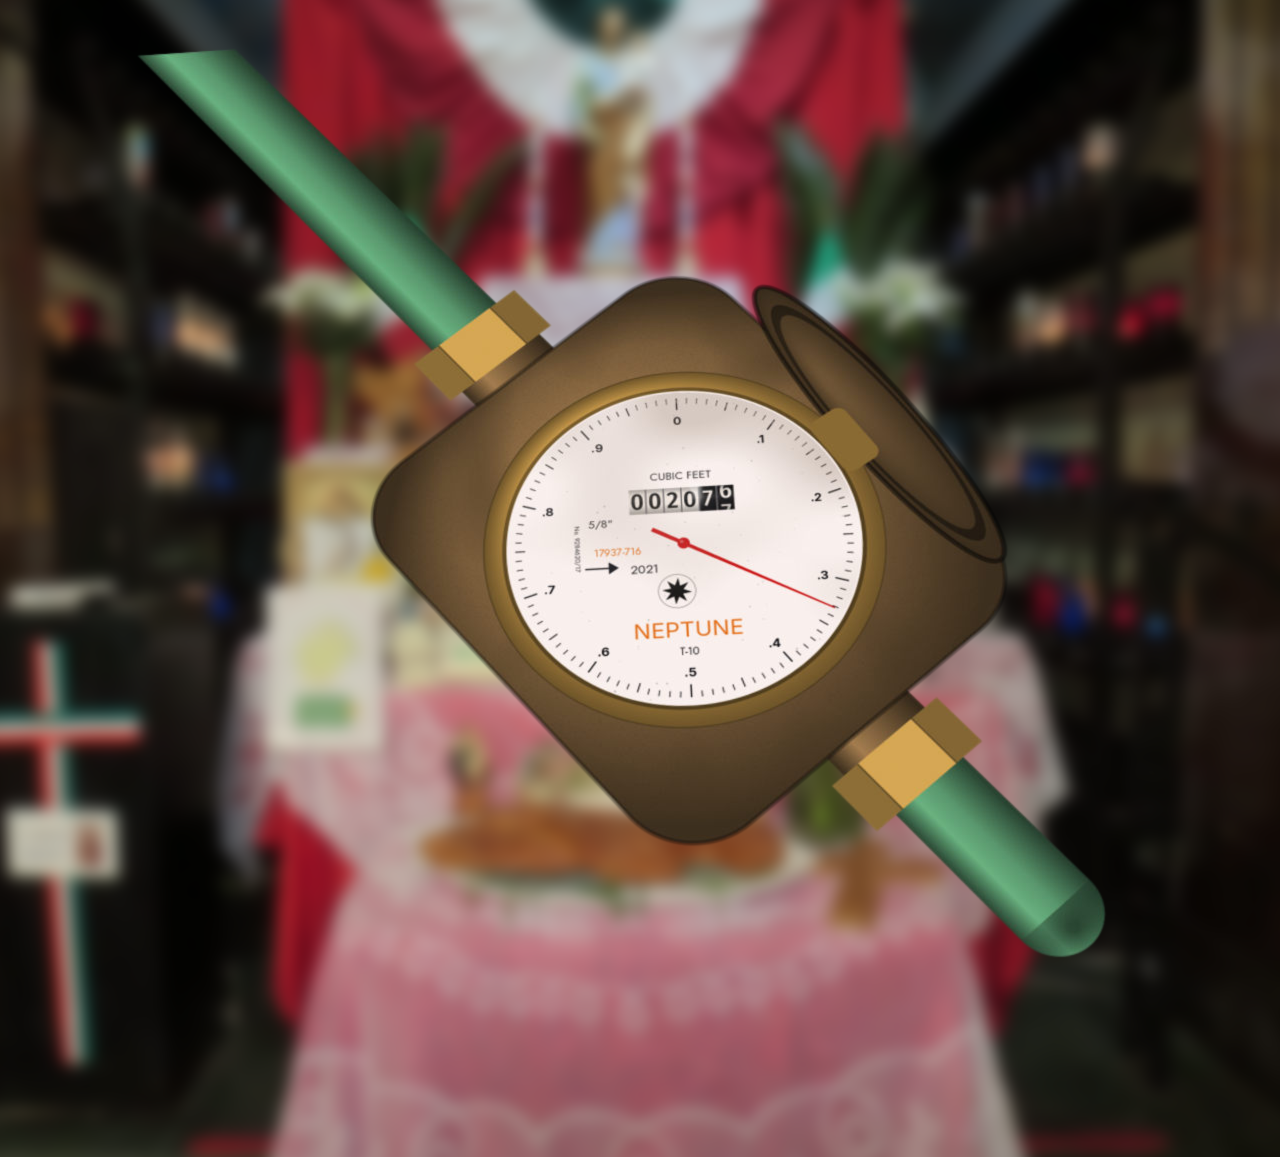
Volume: ft³ 2076.33
